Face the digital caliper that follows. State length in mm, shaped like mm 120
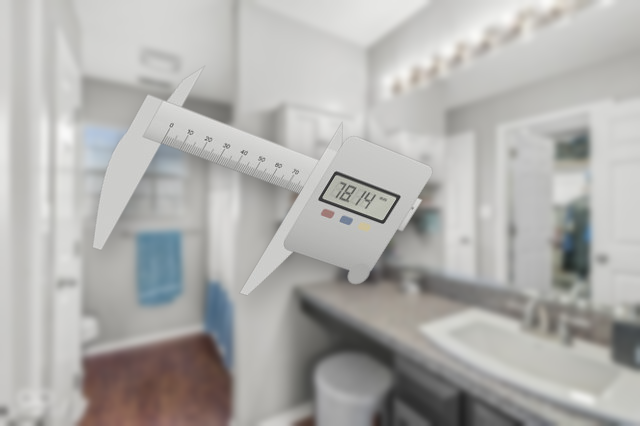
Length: mm 78.14
